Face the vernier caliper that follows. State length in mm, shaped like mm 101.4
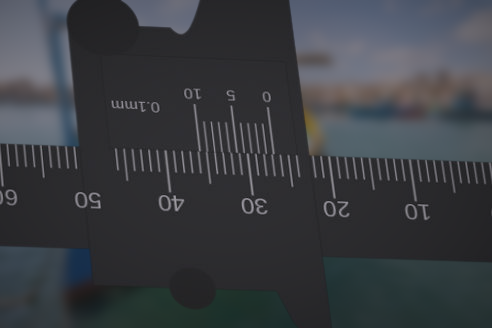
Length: mm 26.8
